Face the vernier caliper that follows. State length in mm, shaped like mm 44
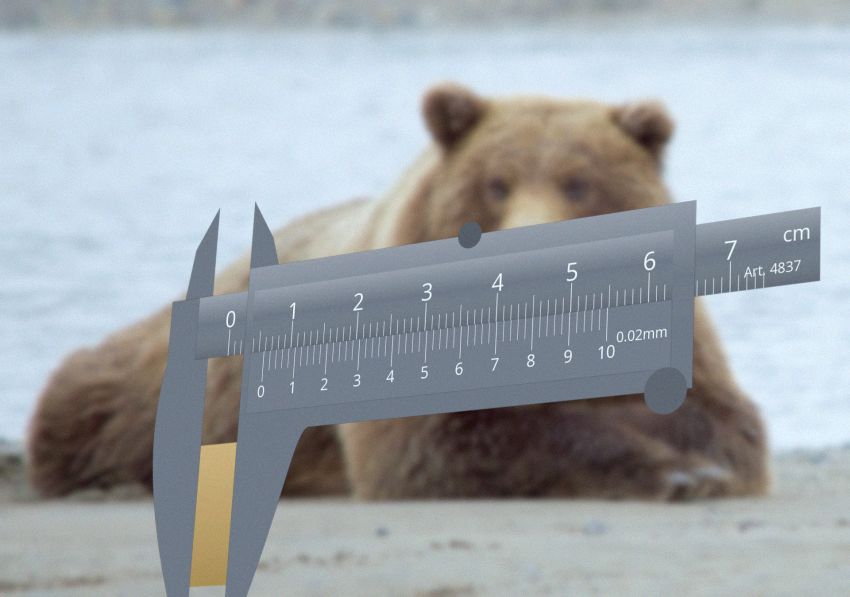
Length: mm 5.8
